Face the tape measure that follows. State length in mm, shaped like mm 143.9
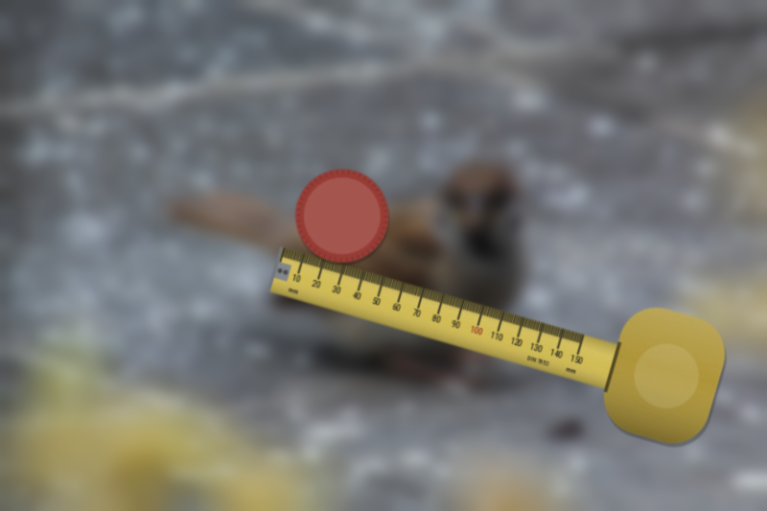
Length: mm 45
